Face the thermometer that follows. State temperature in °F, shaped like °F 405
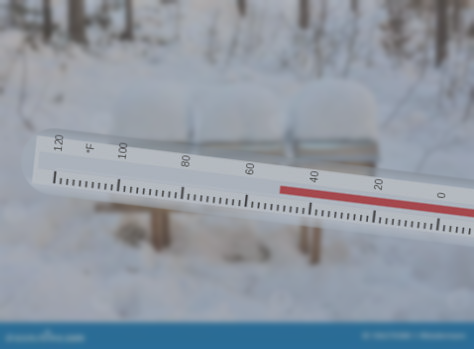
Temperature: °F 50
